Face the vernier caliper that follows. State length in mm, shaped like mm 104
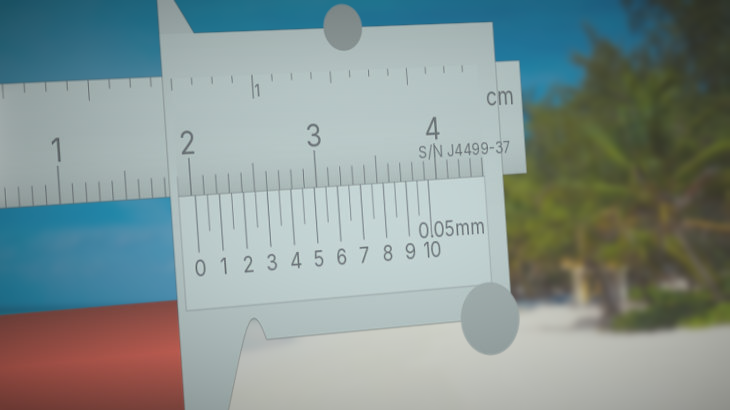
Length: mm 20.3
